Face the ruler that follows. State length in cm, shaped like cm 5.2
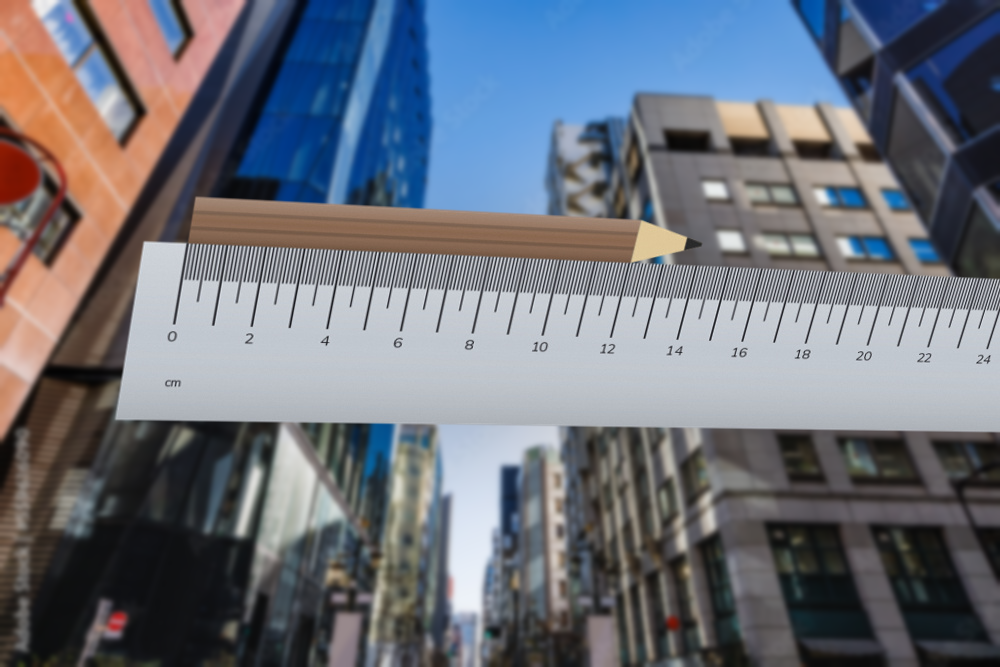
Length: cm 14
